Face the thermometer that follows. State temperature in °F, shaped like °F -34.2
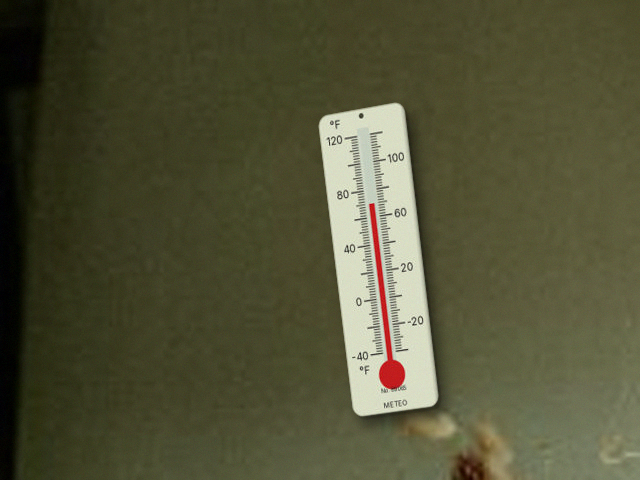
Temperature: °F 70
